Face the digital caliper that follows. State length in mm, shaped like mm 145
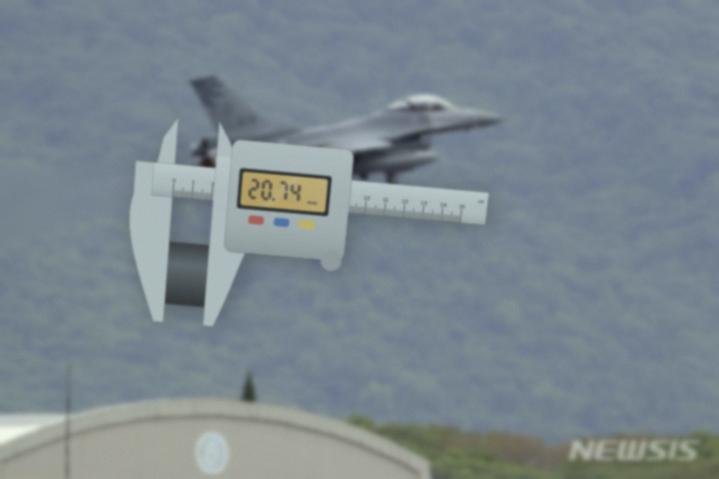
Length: mm 20.74
